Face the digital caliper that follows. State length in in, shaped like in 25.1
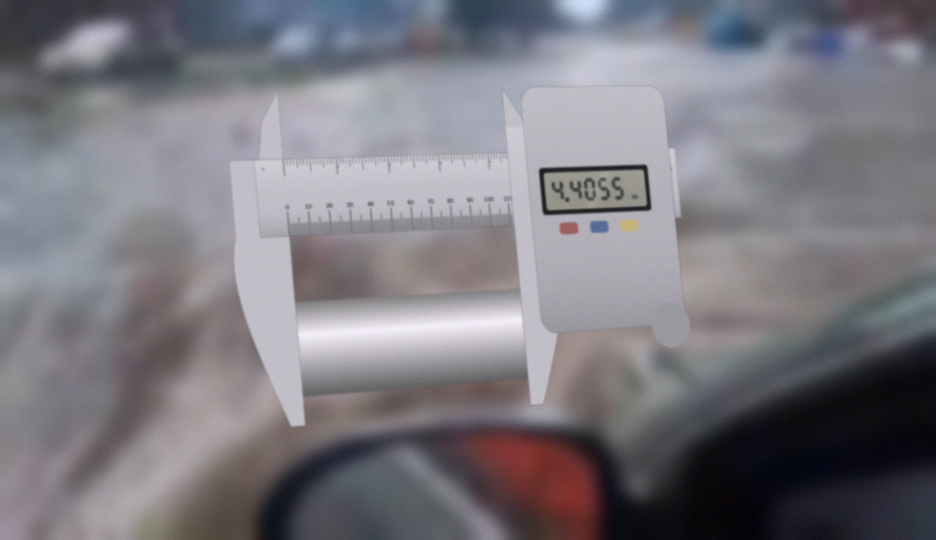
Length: in 4.4055
